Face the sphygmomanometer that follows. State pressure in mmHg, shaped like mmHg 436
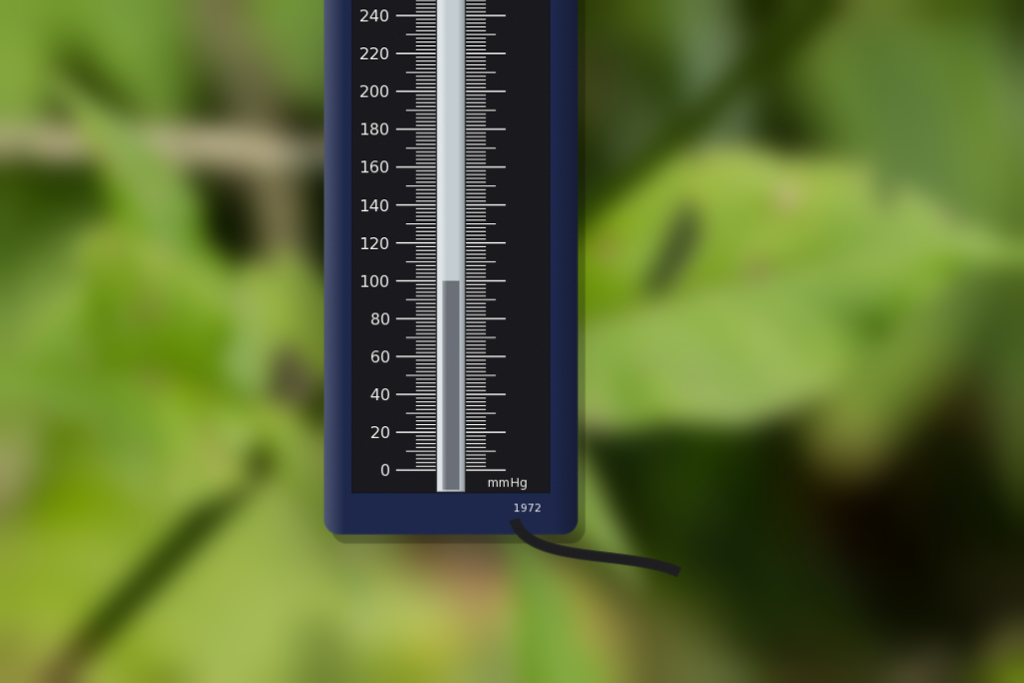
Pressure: mmHg 100
